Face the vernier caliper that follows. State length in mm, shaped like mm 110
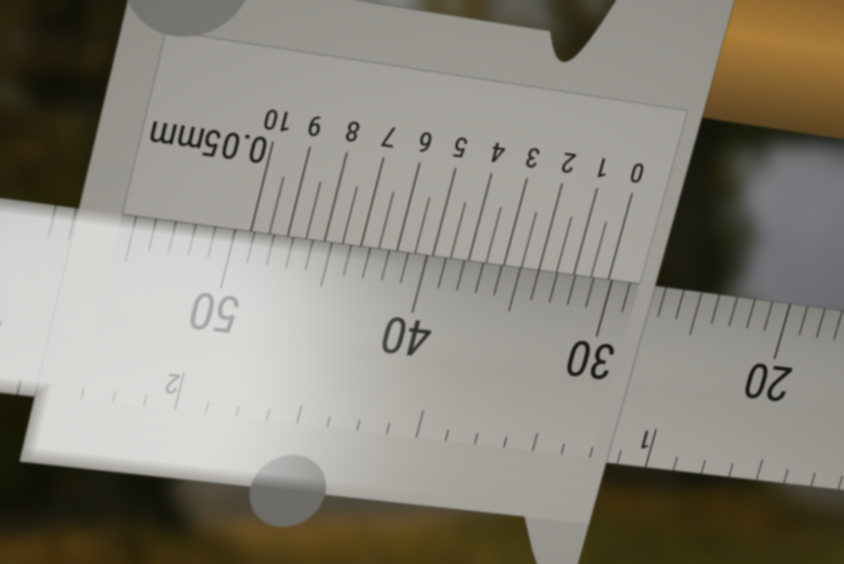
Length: mm 30.2
